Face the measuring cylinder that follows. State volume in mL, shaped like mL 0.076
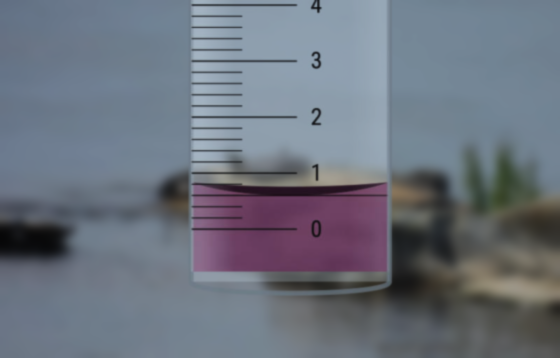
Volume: mL 0.6
